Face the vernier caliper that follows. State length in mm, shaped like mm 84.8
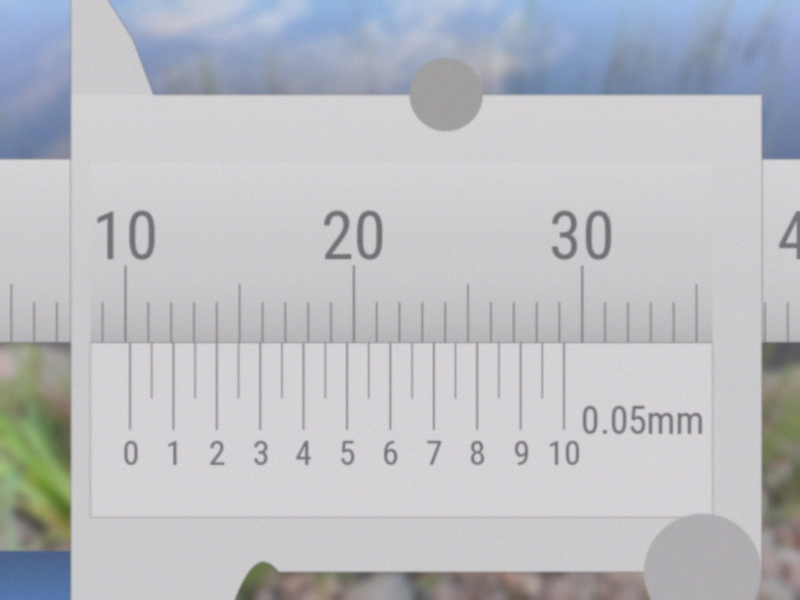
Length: mm 10.2
